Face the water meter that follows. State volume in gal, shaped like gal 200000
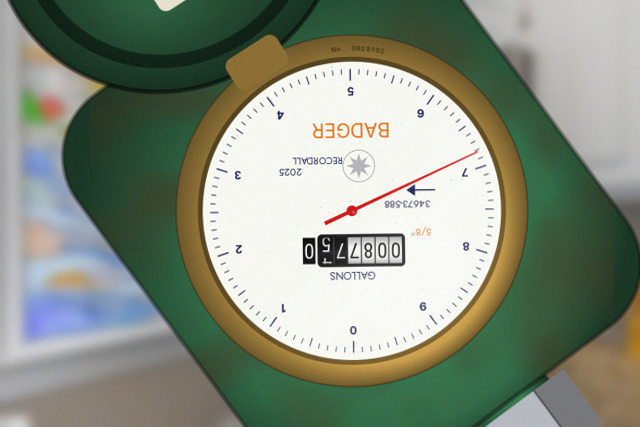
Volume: gal 87746.8
